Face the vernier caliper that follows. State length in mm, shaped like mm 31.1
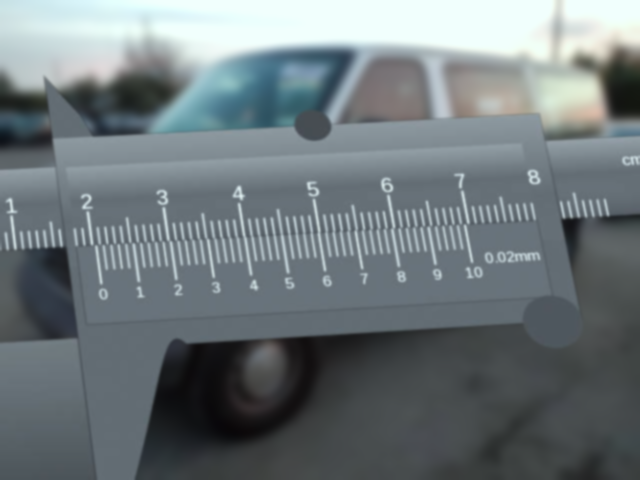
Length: mm 20.5
